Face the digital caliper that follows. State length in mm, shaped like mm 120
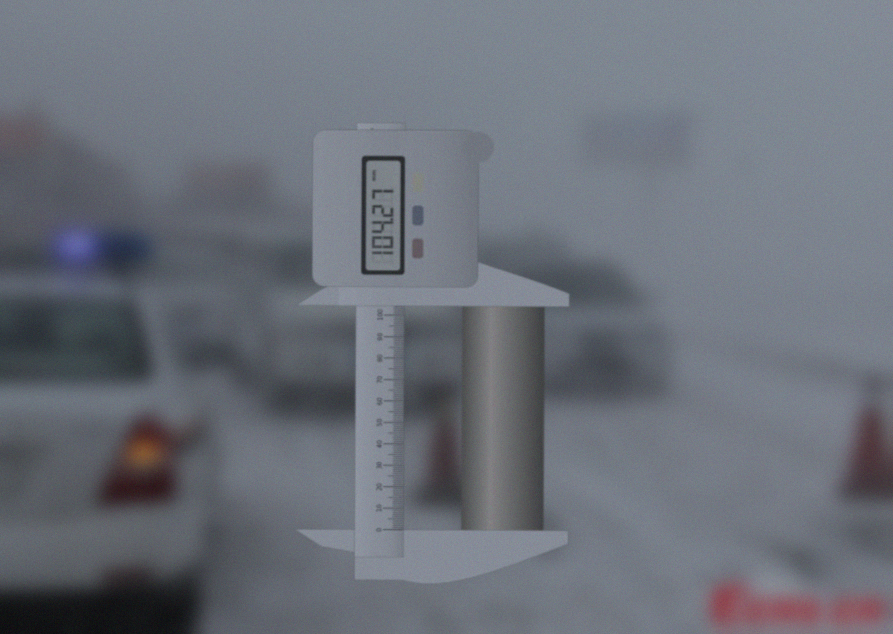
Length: mm 104.27
